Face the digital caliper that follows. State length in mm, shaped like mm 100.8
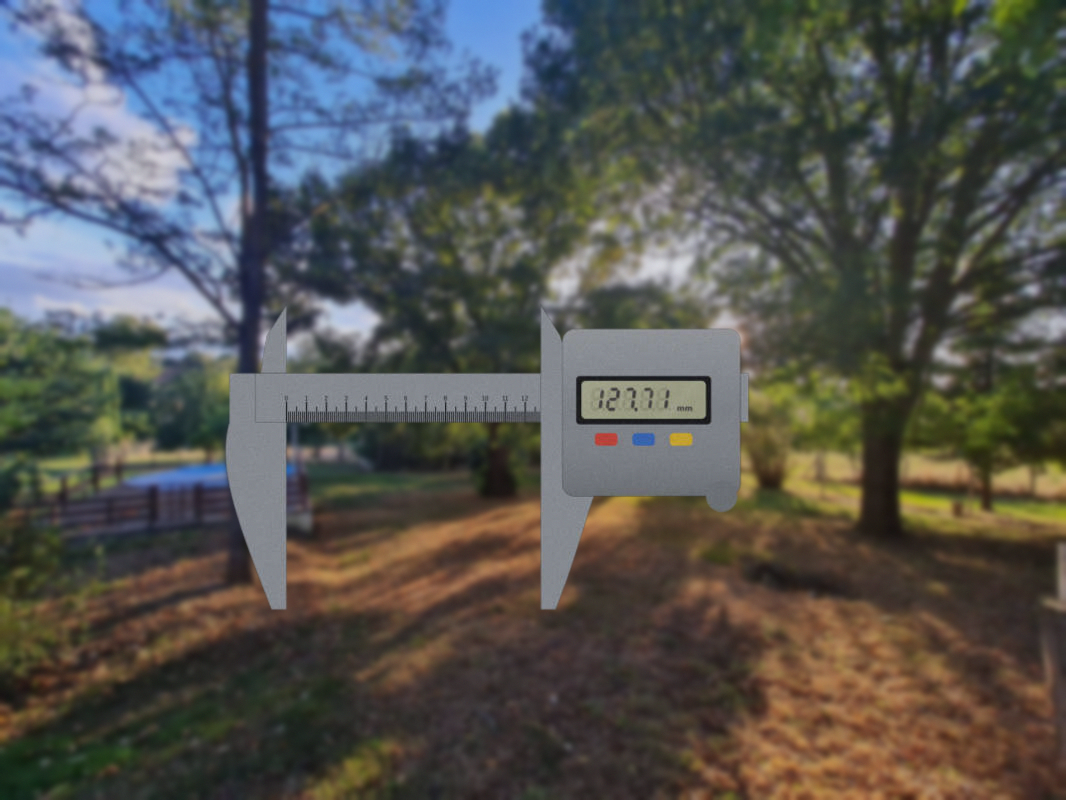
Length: mm 127.71
